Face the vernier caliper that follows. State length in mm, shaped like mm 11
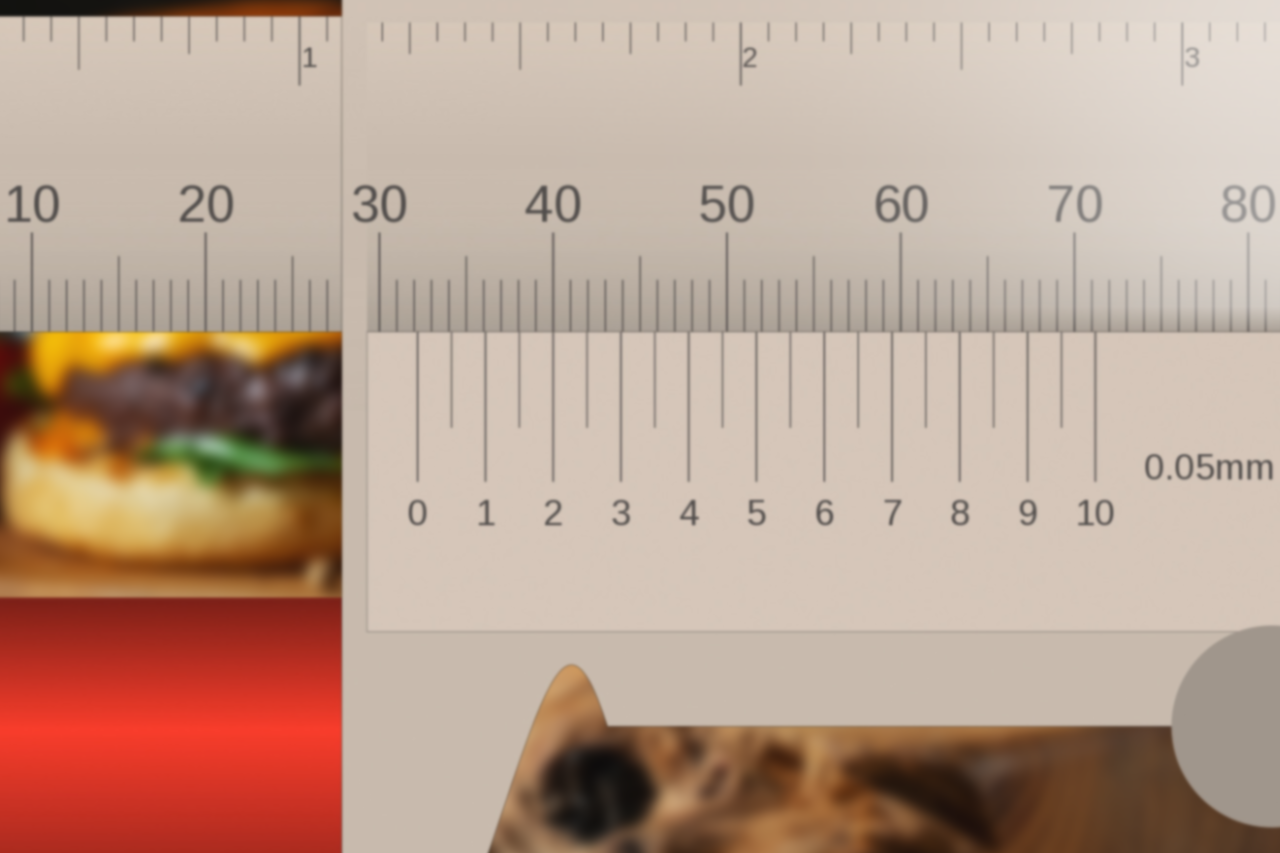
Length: mm 32.2
